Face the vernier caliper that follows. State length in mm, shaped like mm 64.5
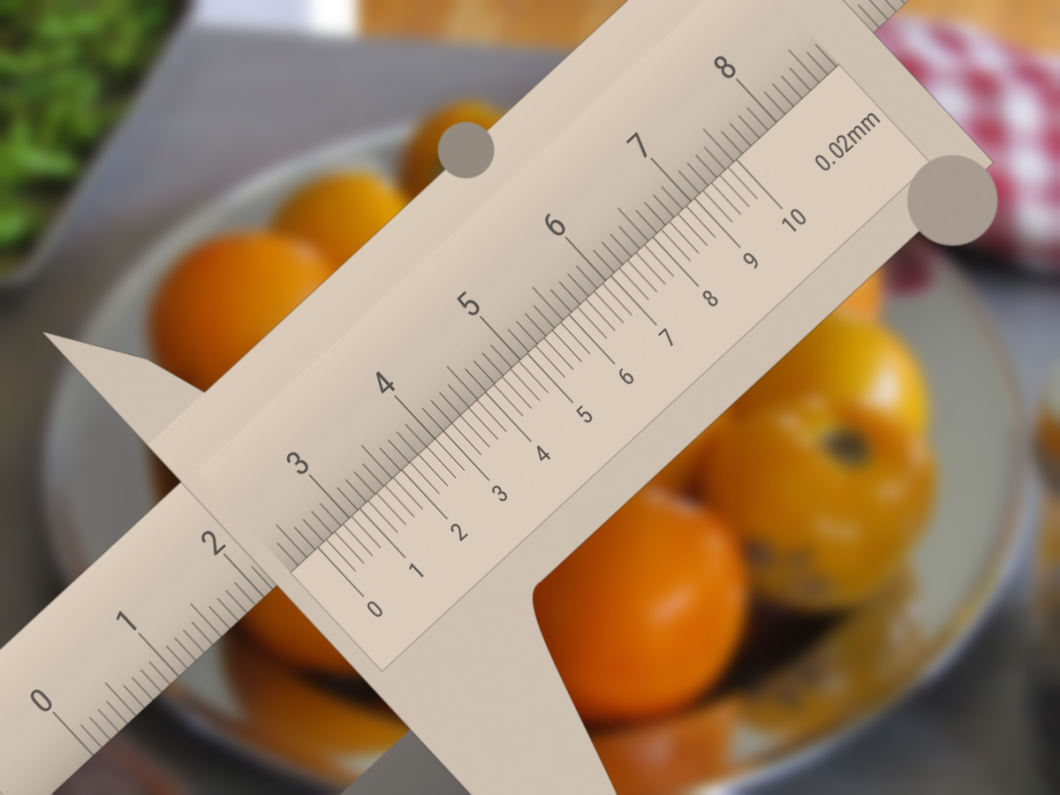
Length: mm 26.3
